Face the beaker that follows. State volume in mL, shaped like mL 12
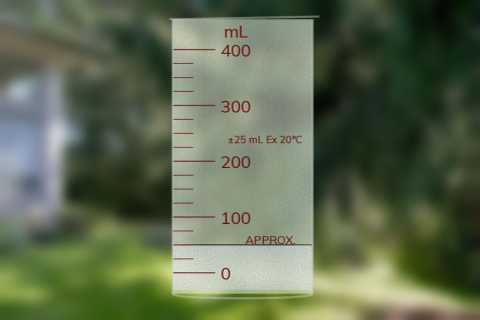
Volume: mL 50
